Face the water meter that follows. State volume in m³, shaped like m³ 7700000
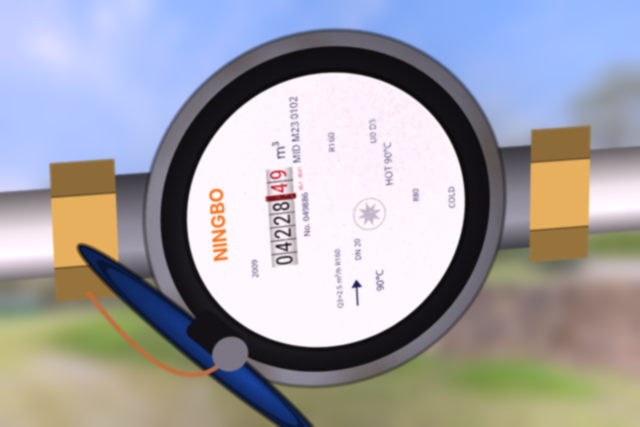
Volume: m³ 4228.49
